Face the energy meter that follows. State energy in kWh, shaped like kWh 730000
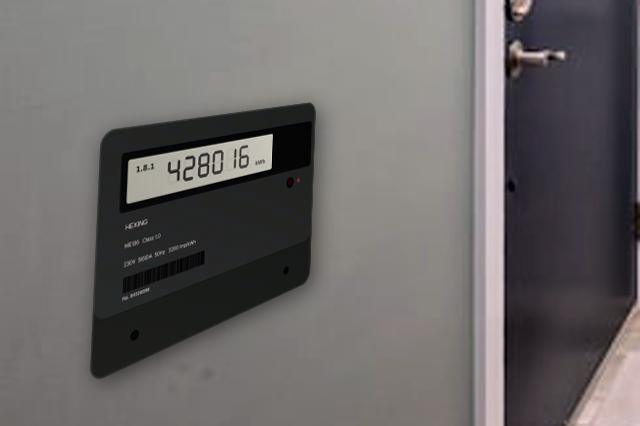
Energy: kWh 428016
